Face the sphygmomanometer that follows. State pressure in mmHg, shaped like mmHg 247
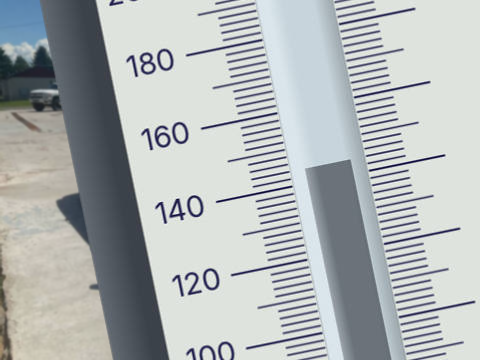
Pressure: mmHg 144
